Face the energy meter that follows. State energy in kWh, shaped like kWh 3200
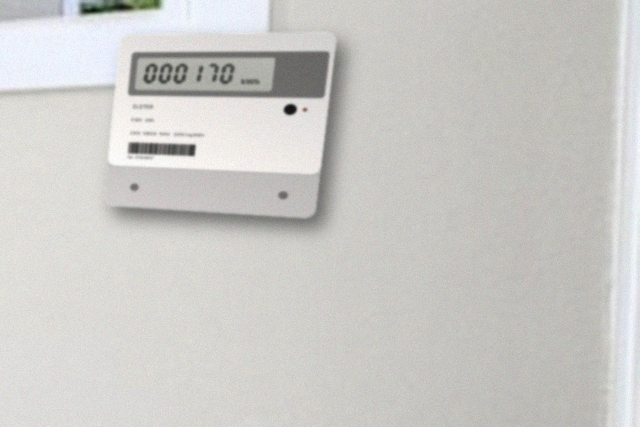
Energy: kWh 170
